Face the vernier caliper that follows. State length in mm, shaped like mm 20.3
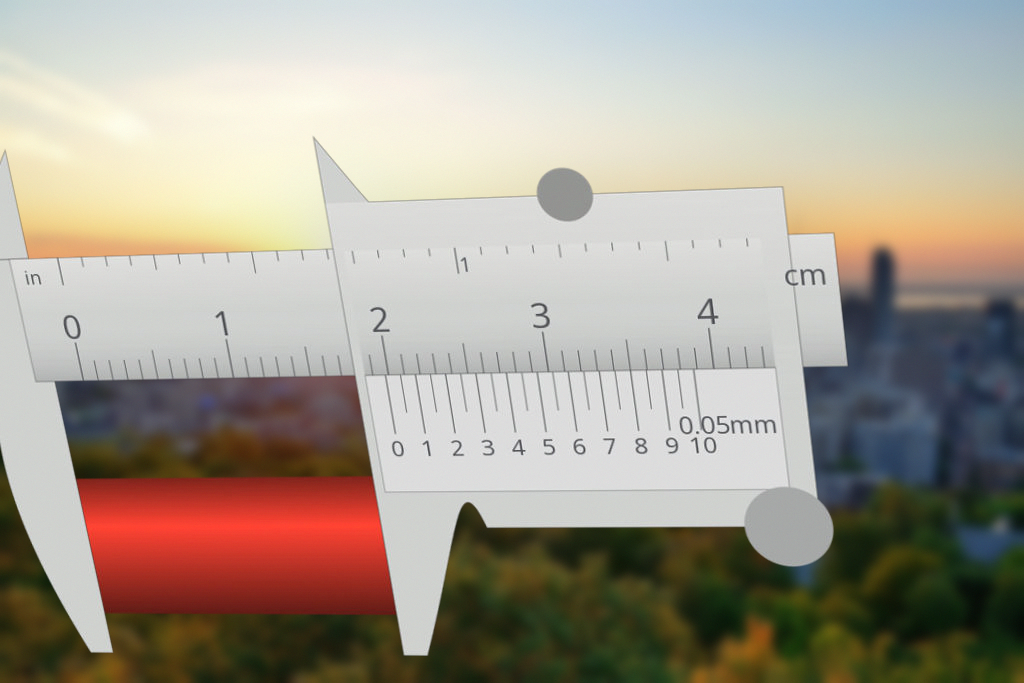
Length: mm 19.8
